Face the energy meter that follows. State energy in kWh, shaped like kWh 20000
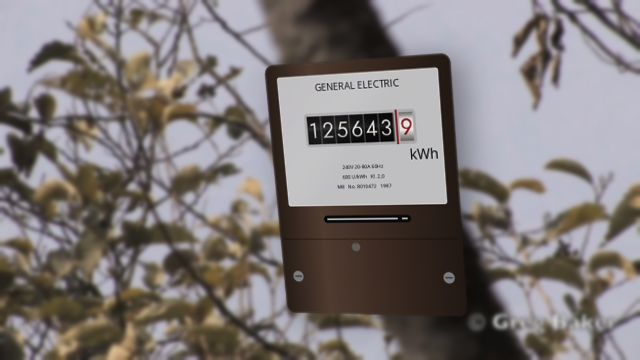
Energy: kWh 125643.9
